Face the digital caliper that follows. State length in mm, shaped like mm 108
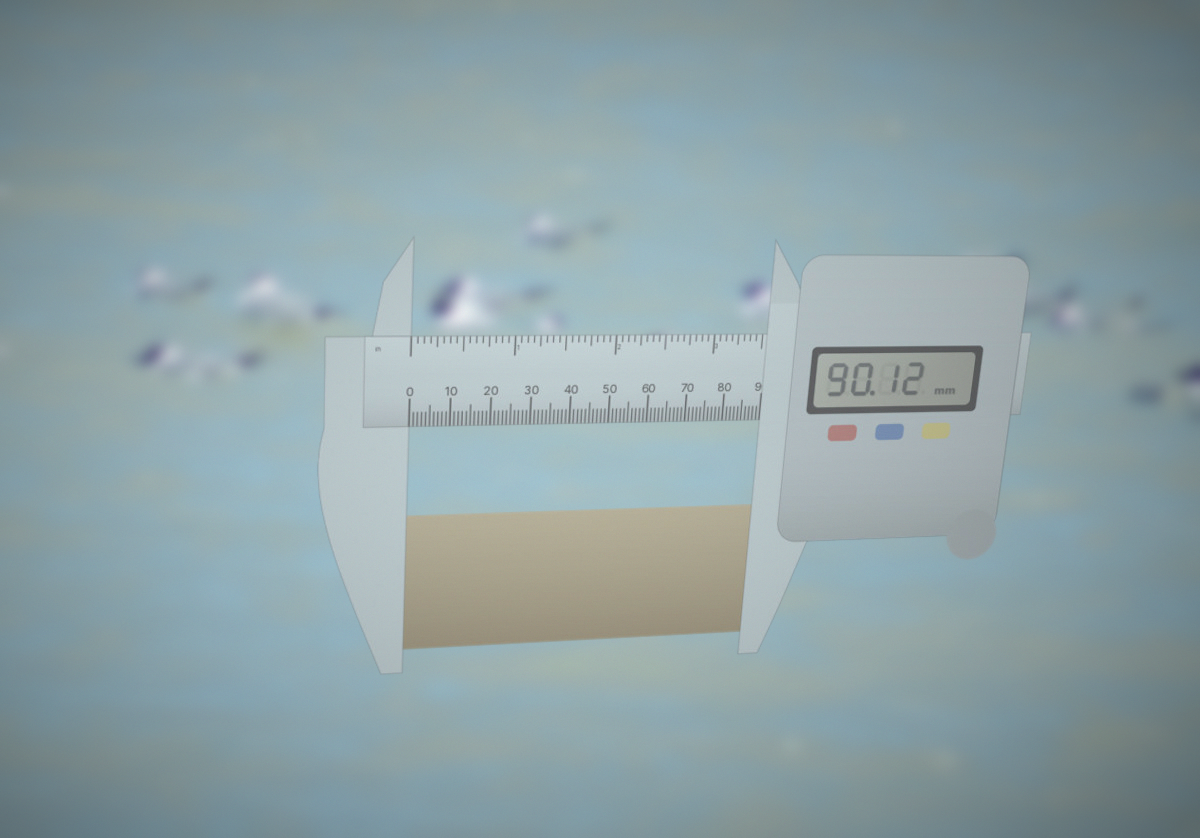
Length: mm 90.12
